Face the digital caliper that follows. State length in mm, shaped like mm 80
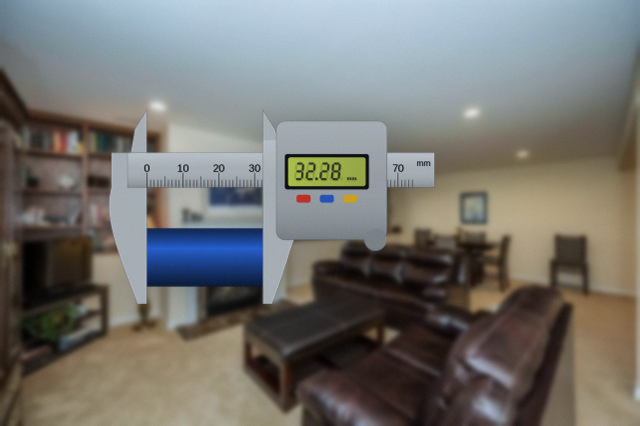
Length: mm 32.28
